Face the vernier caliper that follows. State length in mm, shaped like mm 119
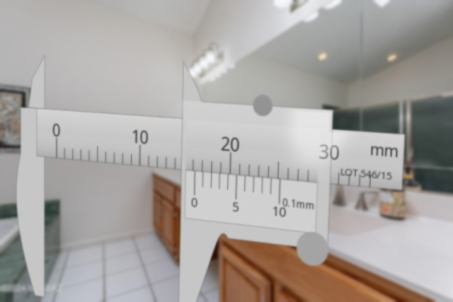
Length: mm 16.2
